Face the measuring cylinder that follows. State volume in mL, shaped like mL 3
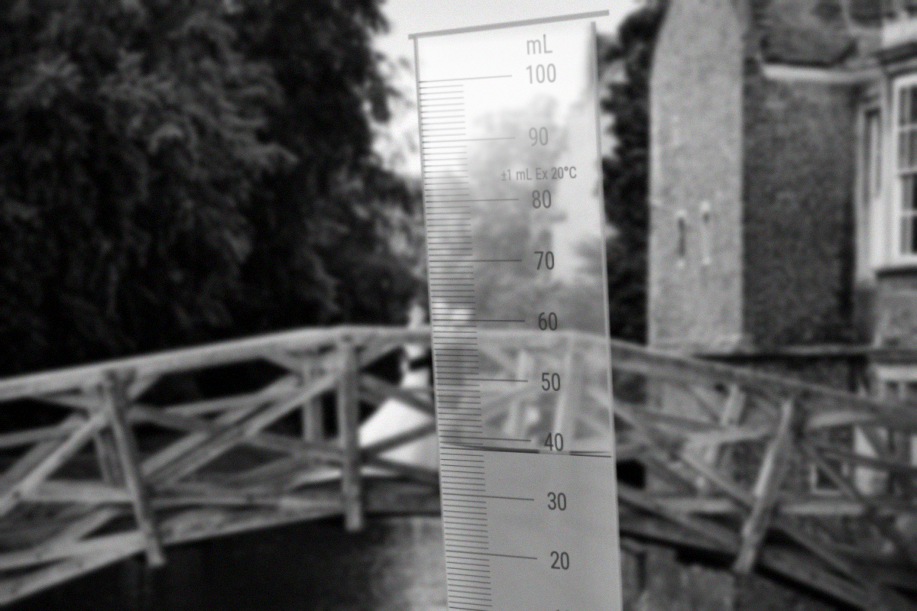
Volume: mL 38
